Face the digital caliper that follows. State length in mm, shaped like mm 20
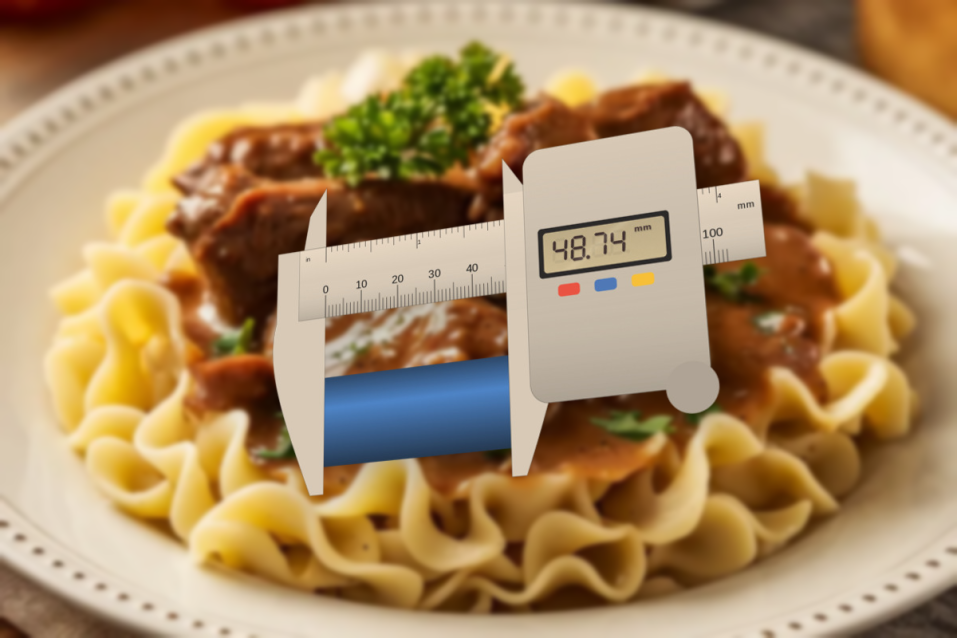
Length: mm 48.74
